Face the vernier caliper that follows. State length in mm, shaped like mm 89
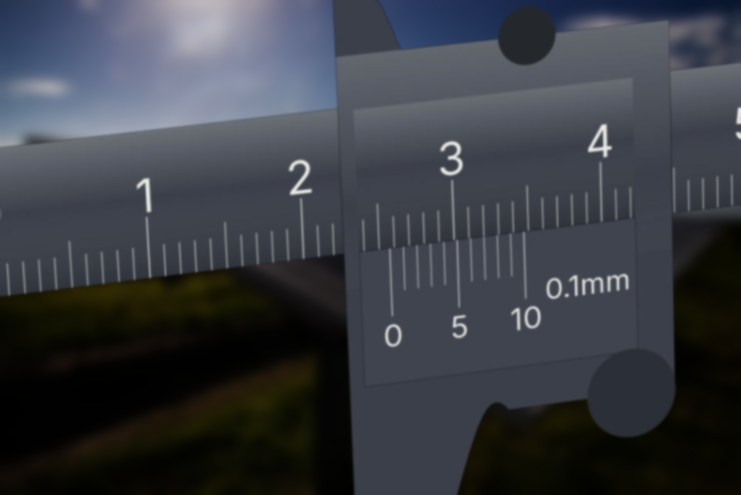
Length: mm 25.7
